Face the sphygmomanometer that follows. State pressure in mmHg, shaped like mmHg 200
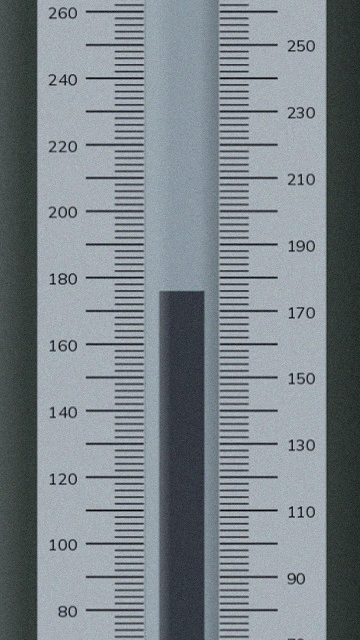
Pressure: mmHg 176
